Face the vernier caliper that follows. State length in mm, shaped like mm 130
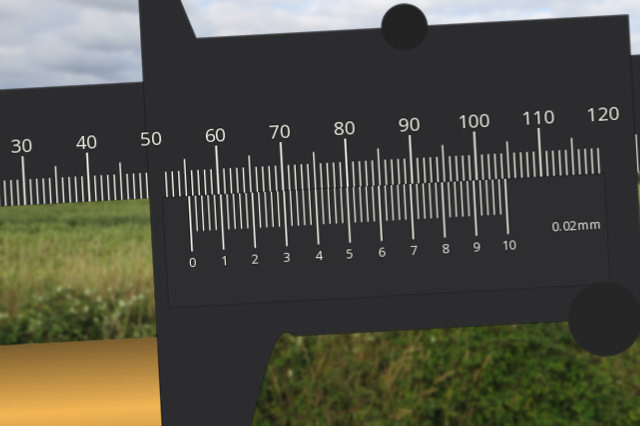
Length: mm 55.4
